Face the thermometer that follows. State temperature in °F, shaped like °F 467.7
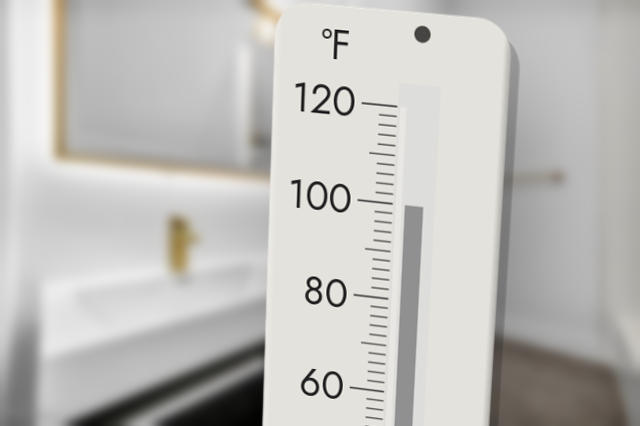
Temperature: °F 100
